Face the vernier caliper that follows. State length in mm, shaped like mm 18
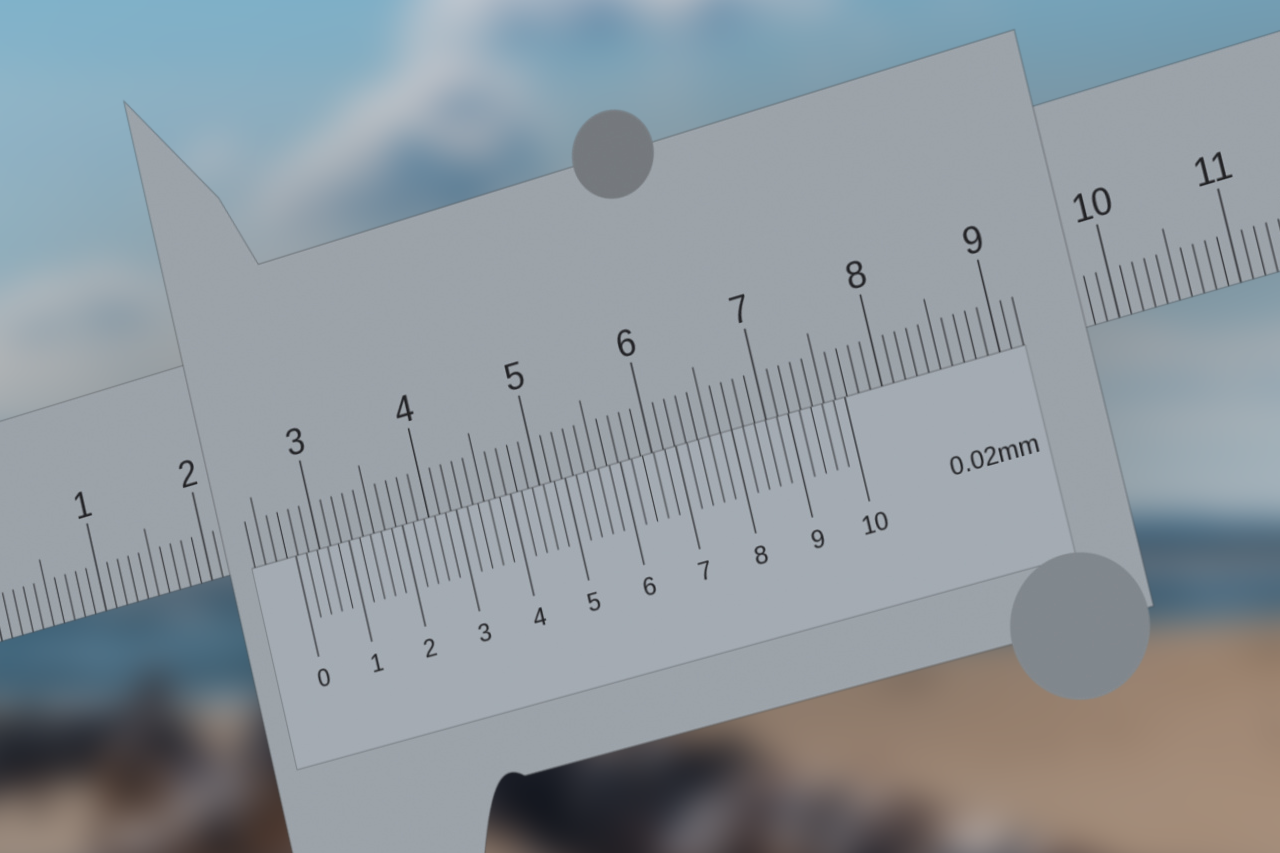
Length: mm 27.8
